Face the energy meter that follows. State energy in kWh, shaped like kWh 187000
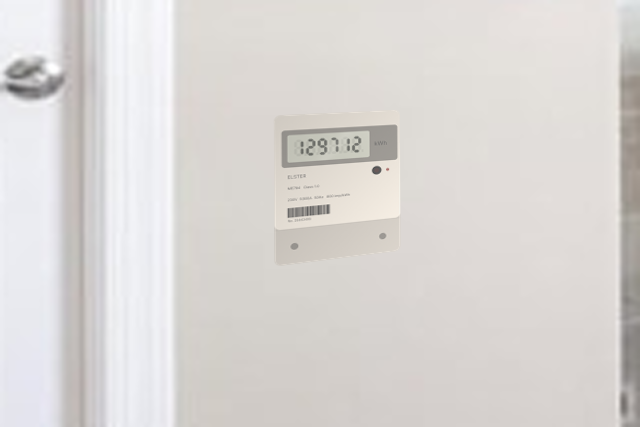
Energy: kWh 129712
